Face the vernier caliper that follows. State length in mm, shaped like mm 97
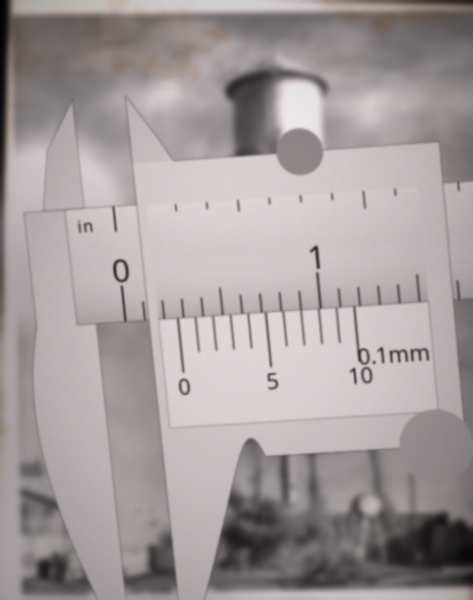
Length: mm 2.7
